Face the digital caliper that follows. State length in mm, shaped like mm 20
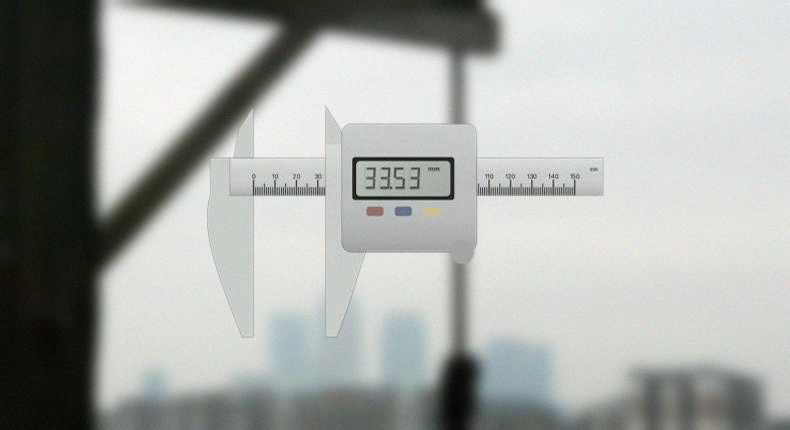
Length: mm 33.53
